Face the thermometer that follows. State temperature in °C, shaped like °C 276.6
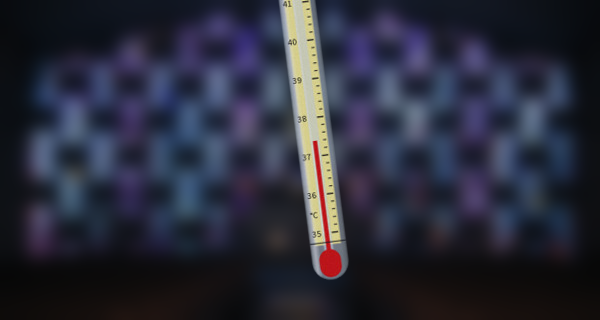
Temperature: °C 37.4
